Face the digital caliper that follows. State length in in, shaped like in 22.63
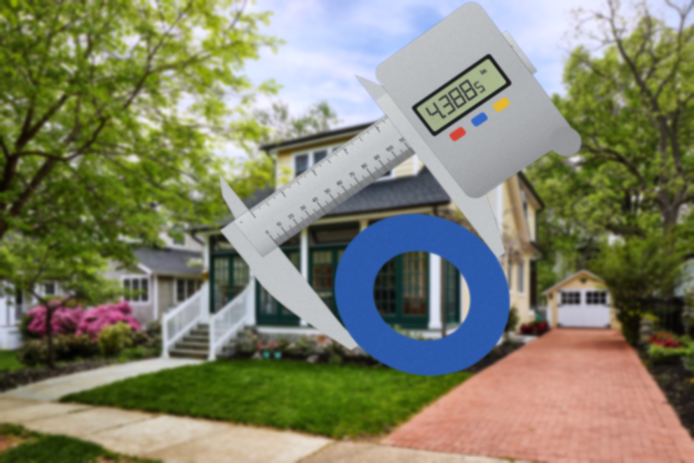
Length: in 4.3885
